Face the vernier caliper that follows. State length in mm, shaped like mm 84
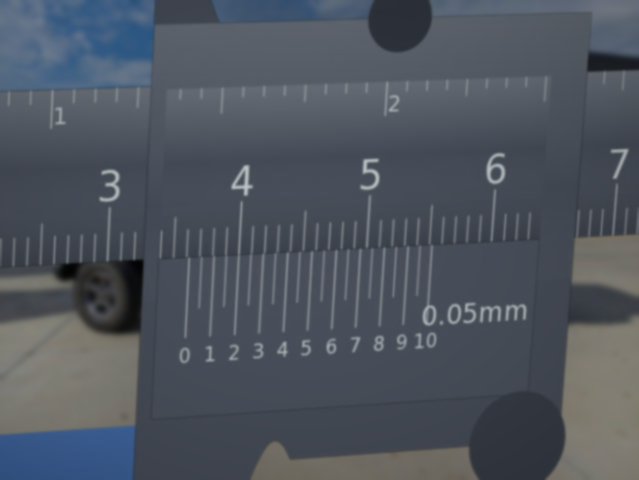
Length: mm 36.2
